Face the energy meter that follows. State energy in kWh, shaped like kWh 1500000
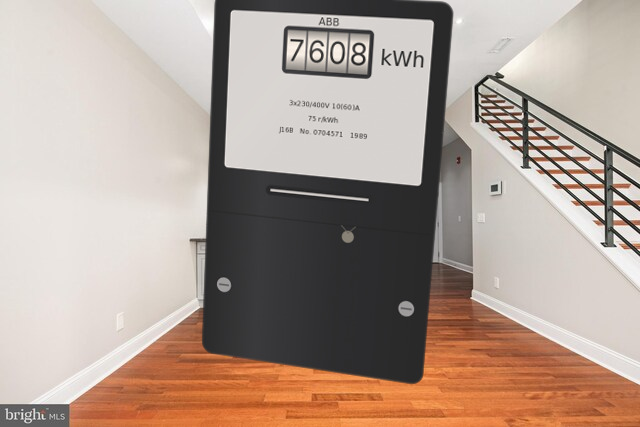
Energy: kWh 7608
